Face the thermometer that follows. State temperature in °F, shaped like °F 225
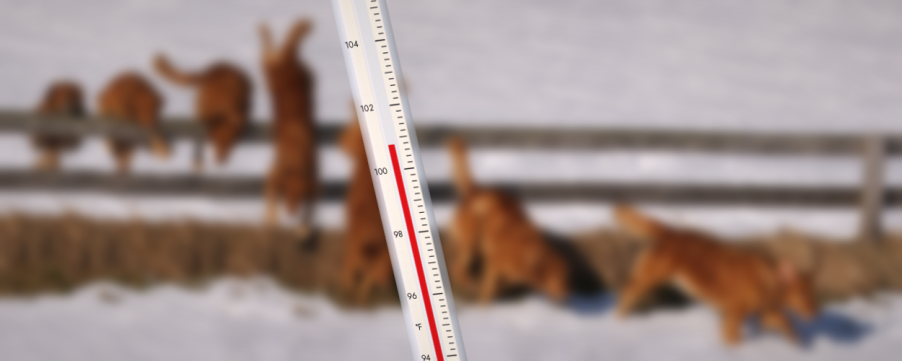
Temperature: °F 100.8
